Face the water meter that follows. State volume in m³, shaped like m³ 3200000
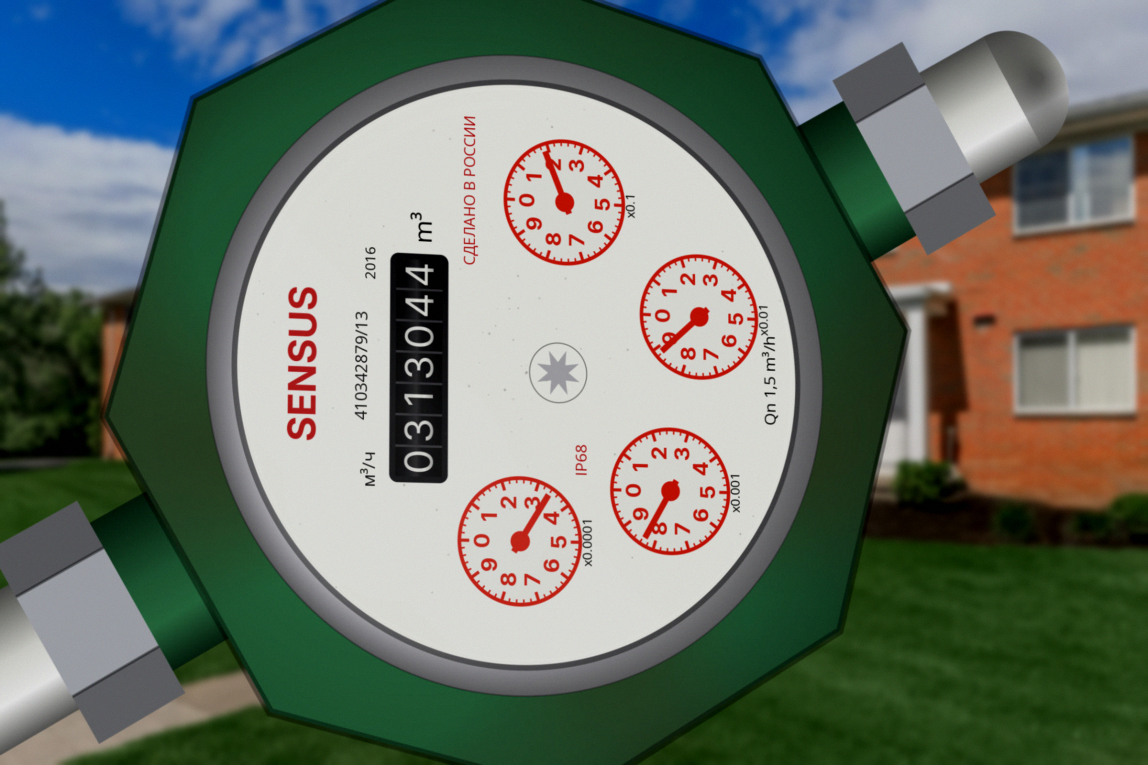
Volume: m³ 313044.1883
